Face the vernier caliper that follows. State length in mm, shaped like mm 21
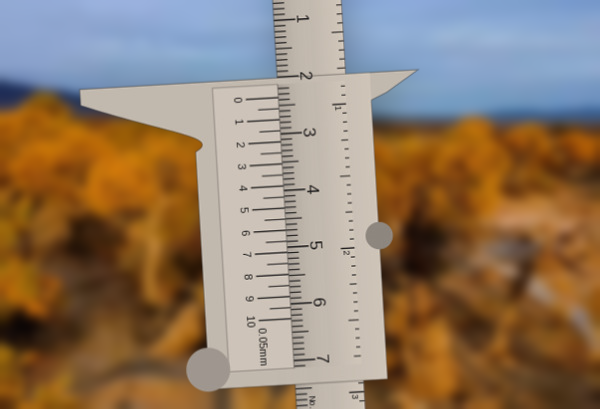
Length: mm 23.6
